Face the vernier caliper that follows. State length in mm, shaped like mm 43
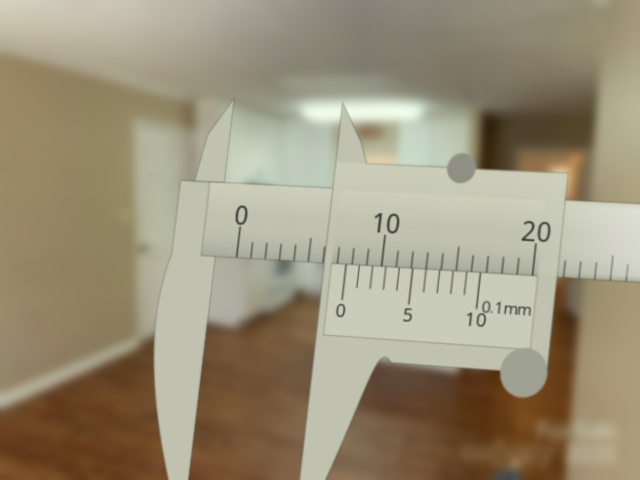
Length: mm 7.6
